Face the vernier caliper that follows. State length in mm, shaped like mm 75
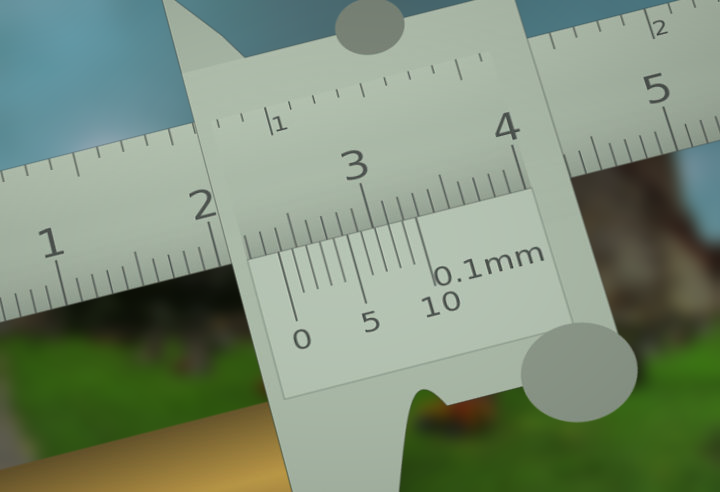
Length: mm 23.8
